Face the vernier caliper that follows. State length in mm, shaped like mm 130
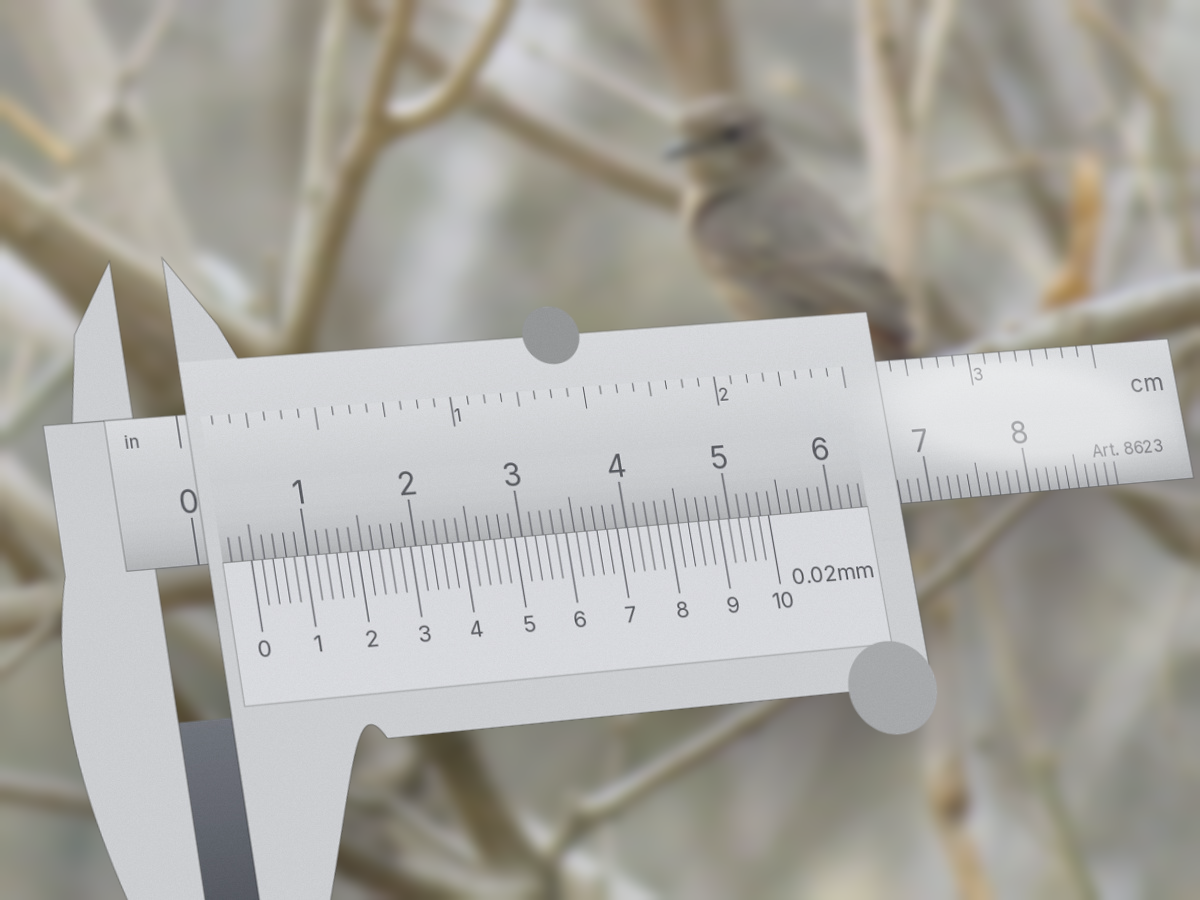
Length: mm 4.8
